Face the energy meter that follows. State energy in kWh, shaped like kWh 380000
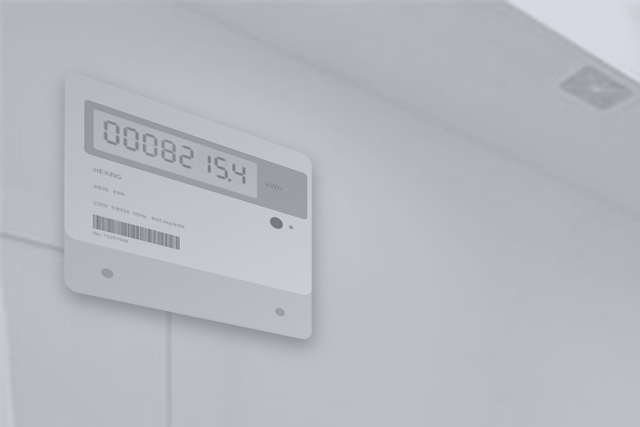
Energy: kWh 8215.4
